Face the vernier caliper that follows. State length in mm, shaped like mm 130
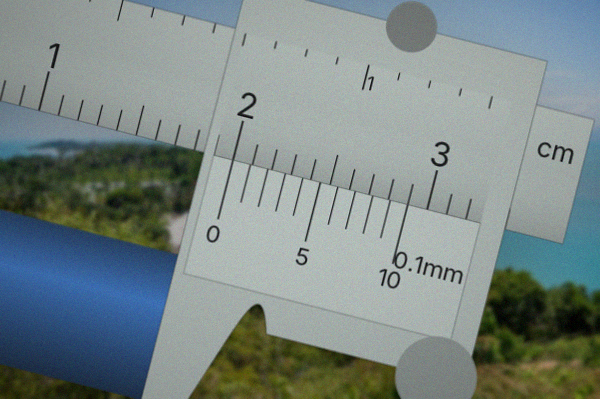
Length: mm 20.0
